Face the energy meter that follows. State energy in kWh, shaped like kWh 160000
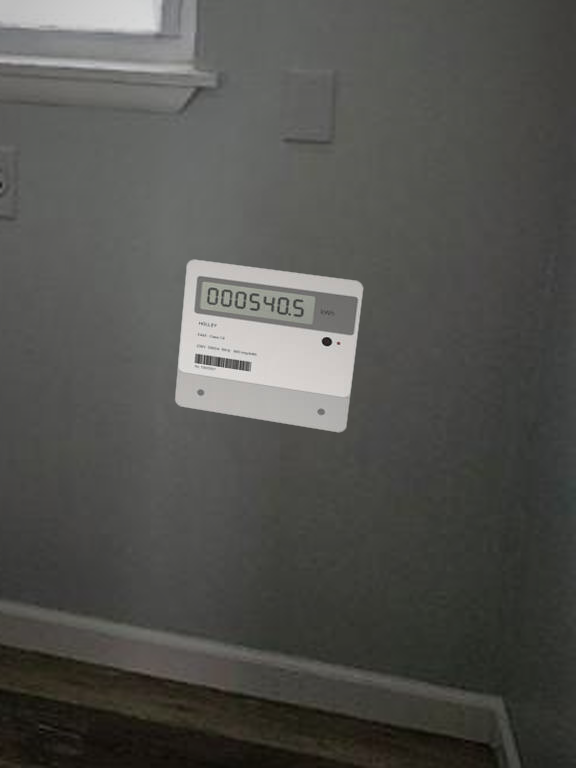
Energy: kWh 540.5
